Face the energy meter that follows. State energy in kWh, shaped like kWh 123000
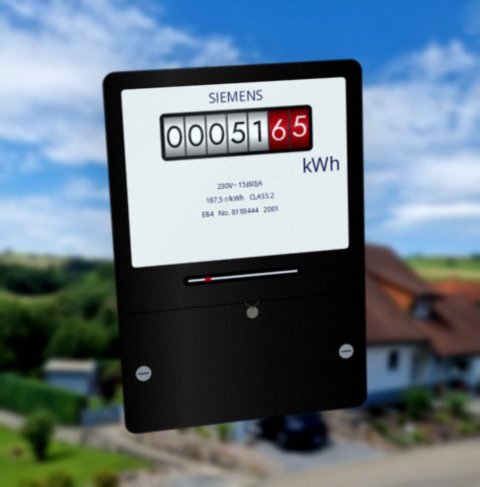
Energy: kWh 51.65
